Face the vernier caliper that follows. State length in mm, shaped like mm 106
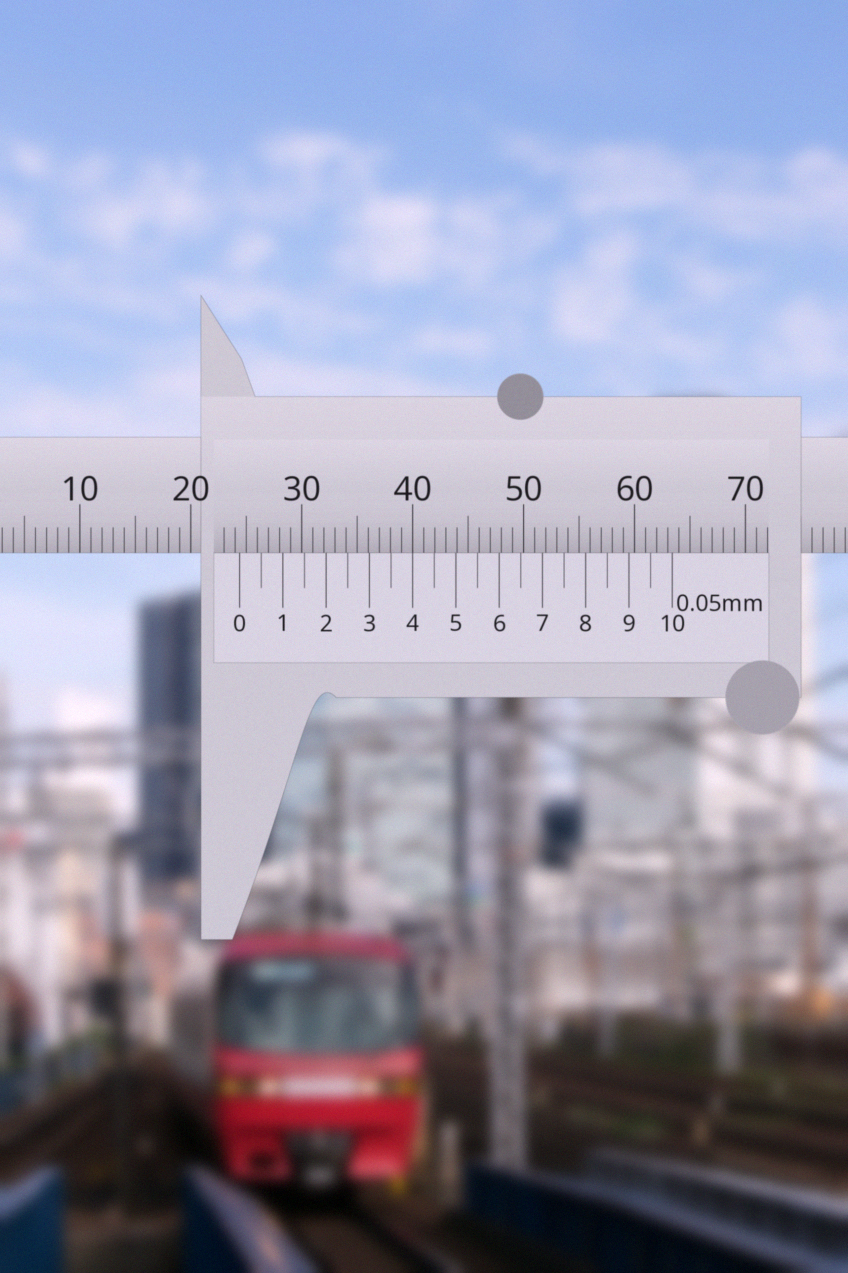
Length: mm 24.4
